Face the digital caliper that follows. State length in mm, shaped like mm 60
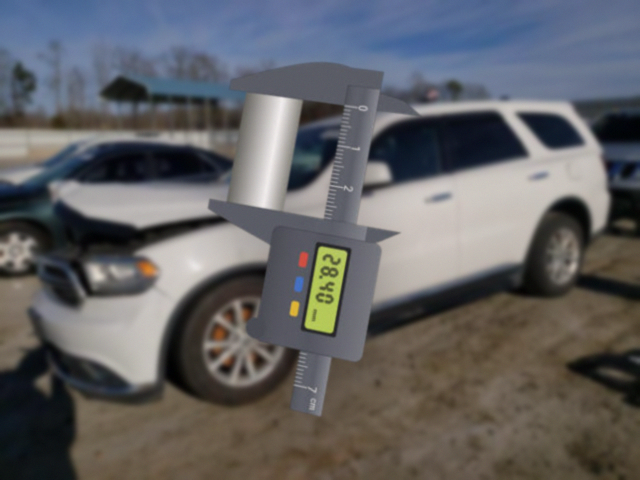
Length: mm 28.40
